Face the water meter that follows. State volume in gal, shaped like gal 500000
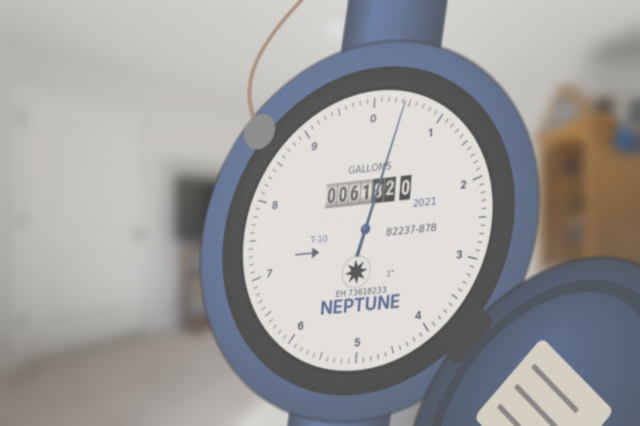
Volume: gal 61820.4
